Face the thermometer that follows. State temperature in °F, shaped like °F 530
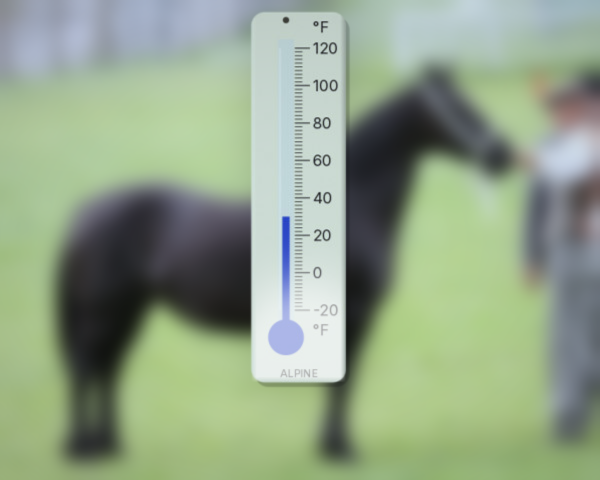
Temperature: °F 30
